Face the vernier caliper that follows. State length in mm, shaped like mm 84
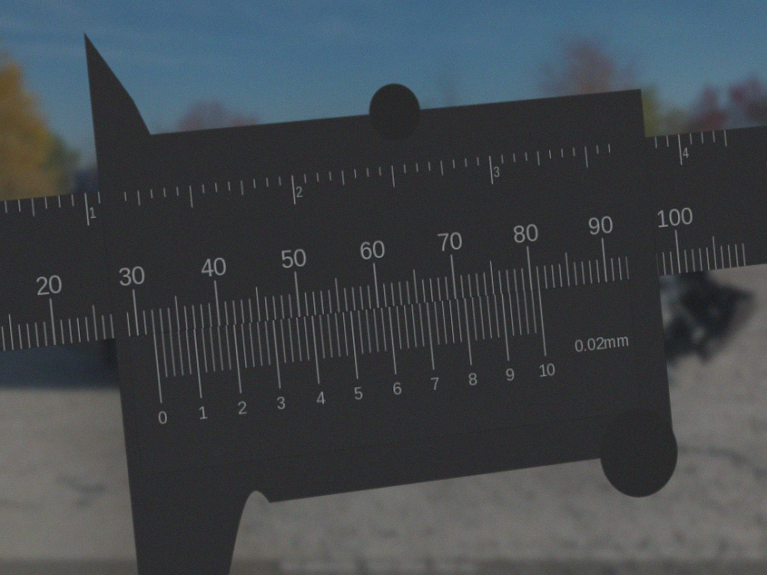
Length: mm 32.0
